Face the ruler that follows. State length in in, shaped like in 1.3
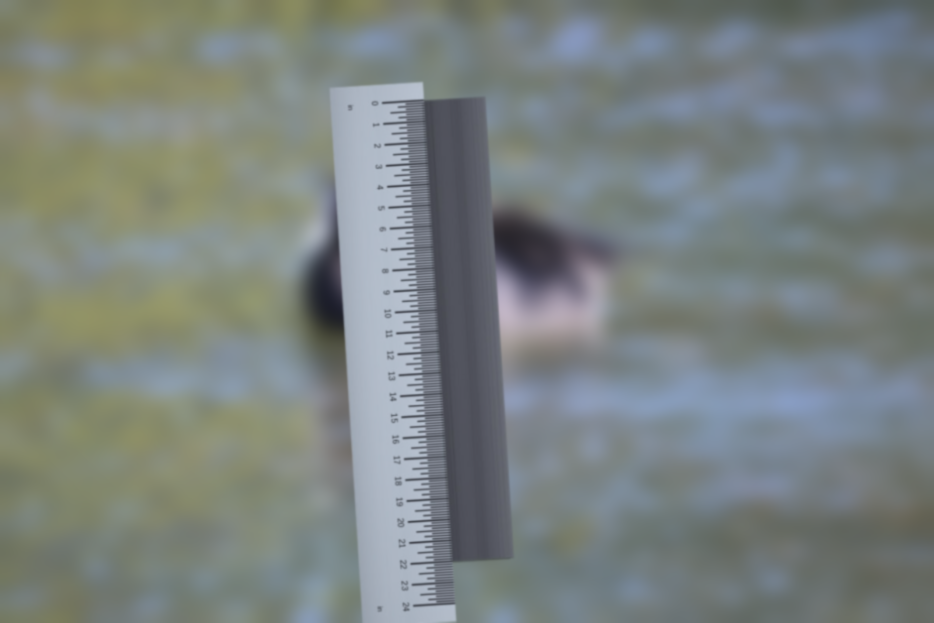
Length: in 22
